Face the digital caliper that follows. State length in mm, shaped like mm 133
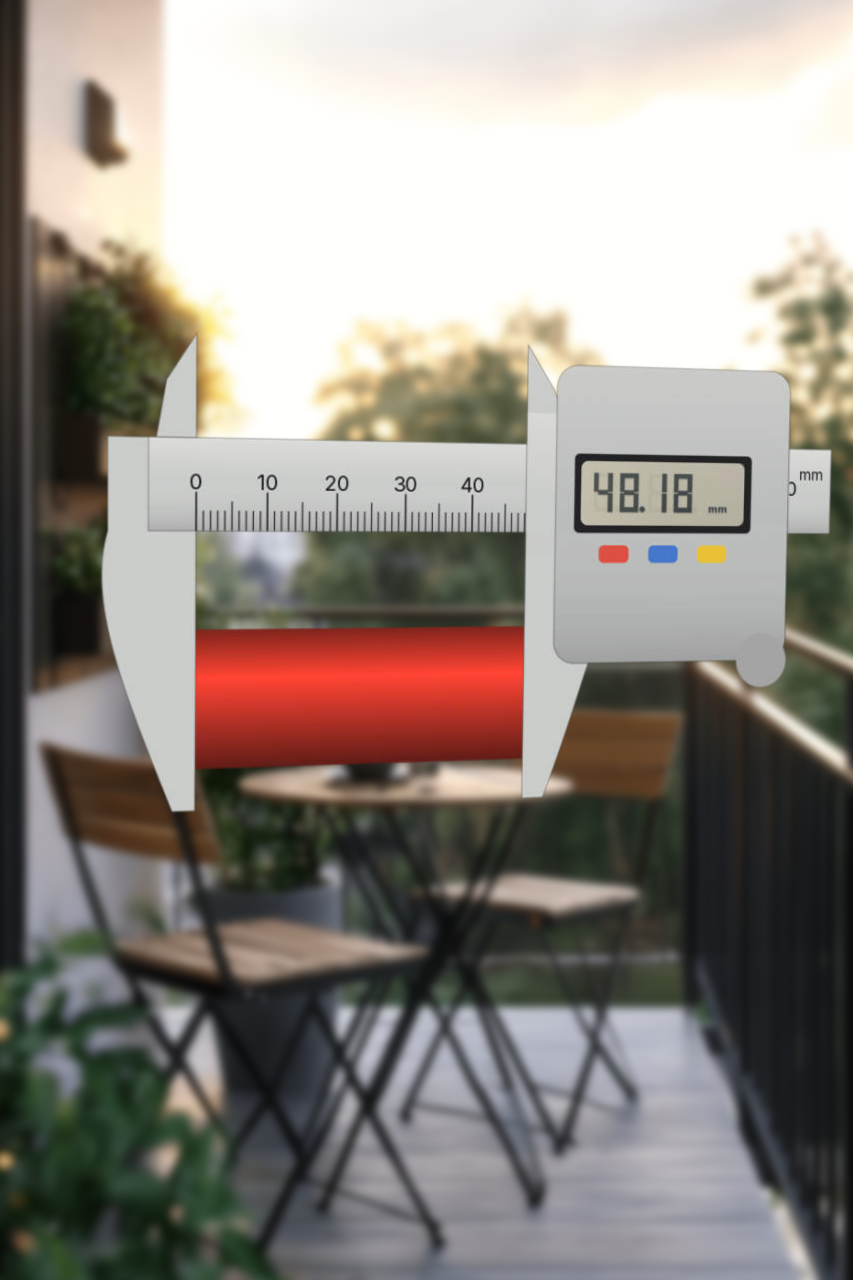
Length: mm 48.18
